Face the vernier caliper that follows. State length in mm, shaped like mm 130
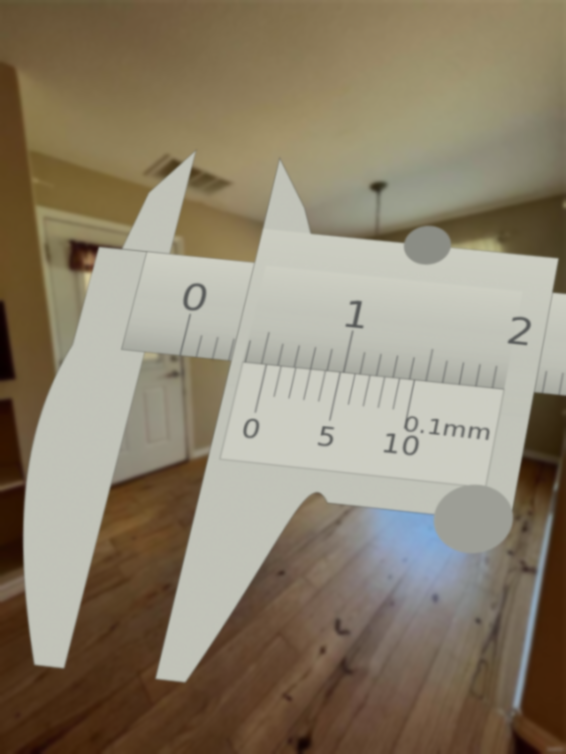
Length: mm 5.3
